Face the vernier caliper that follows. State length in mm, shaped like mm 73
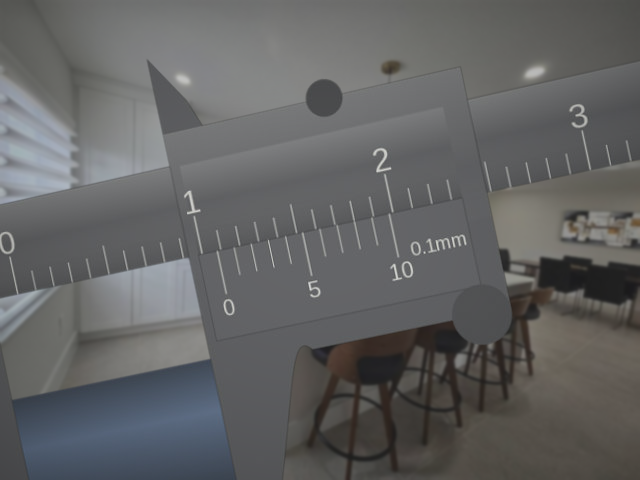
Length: mm 10.8
